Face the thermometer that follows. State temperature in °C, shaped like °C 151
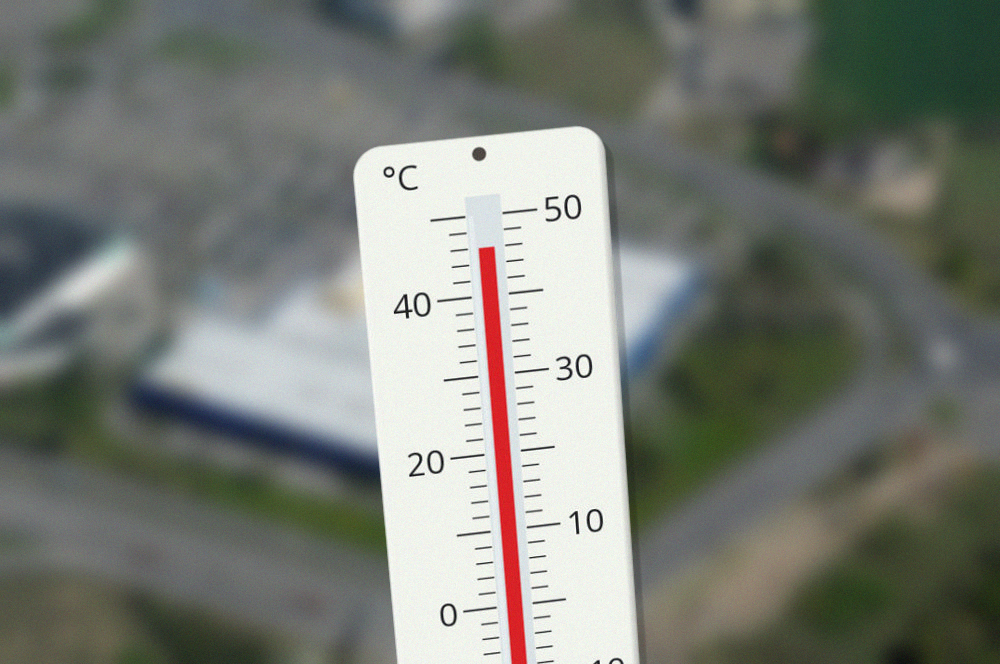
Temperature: °C 46
